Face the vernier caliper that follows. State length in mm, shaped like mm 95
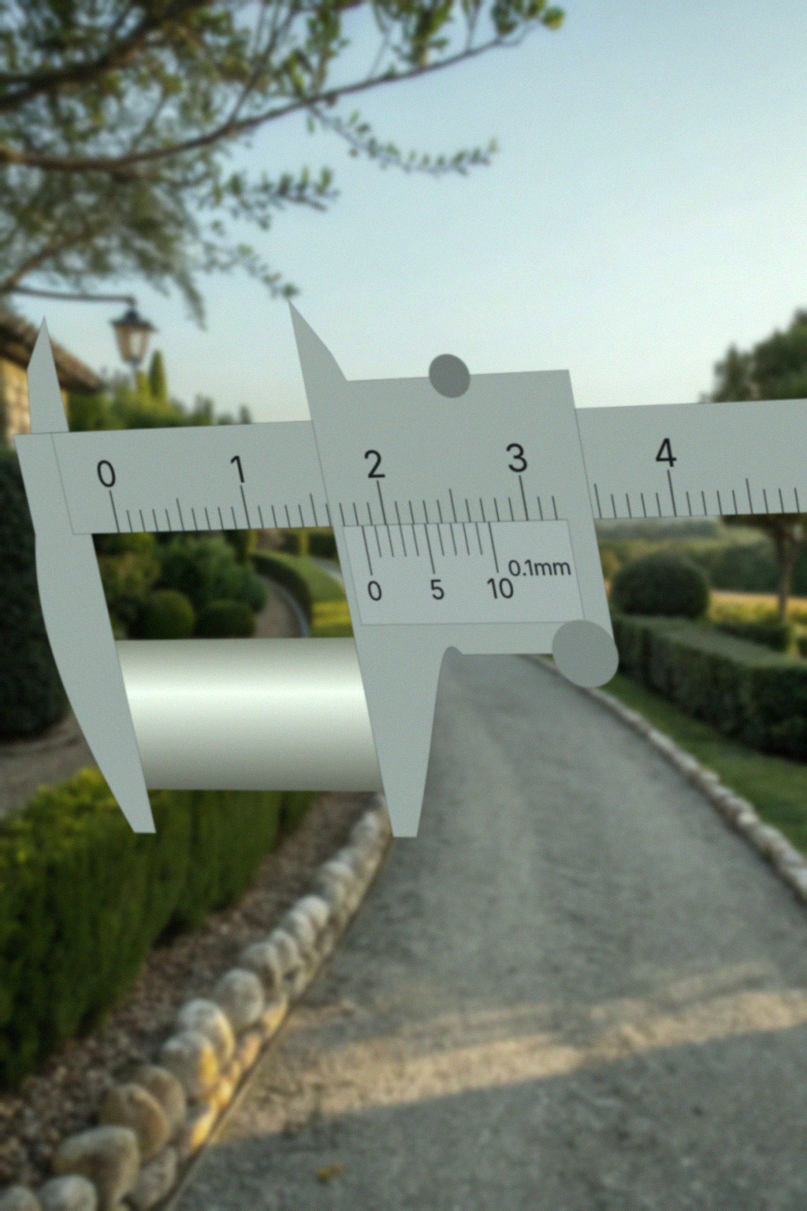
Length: mm 18.3
